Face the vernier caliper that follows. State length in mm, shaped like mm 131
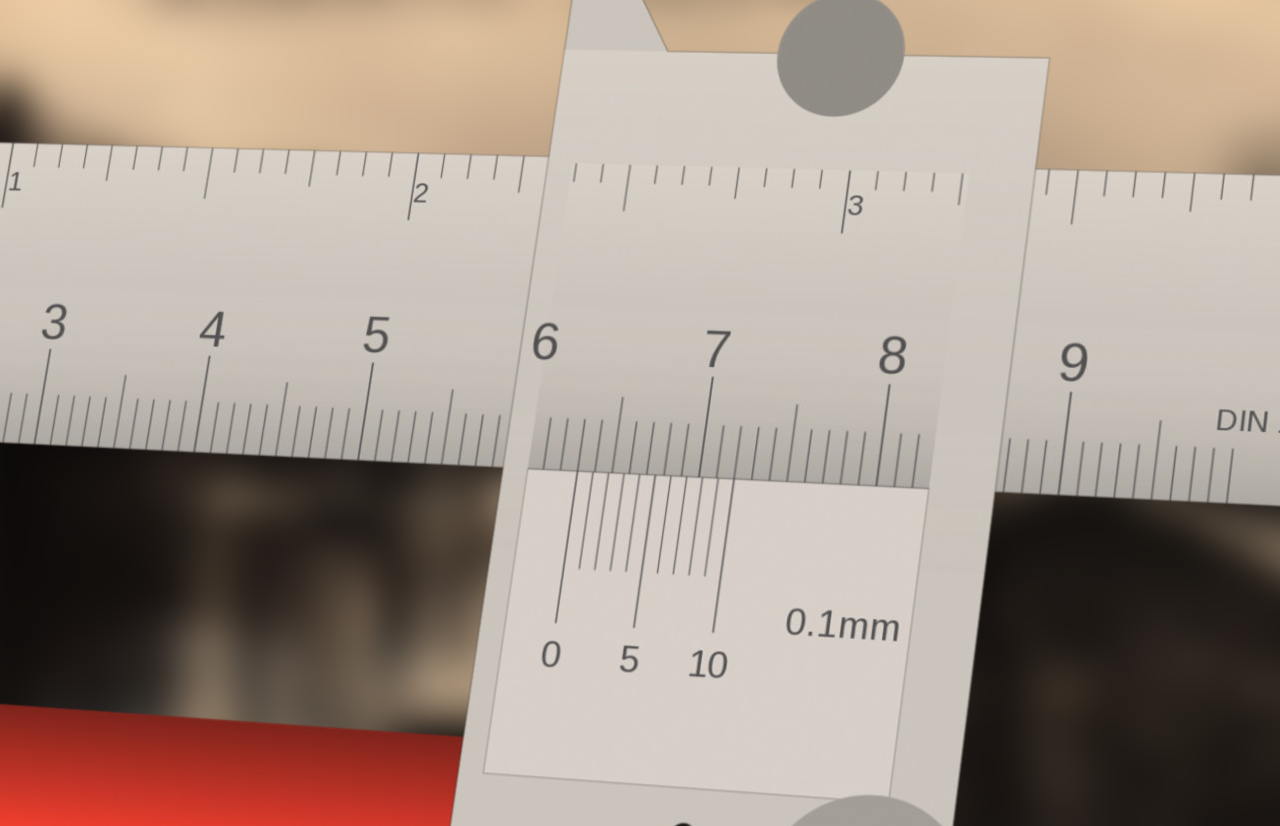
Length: mm 63.0
